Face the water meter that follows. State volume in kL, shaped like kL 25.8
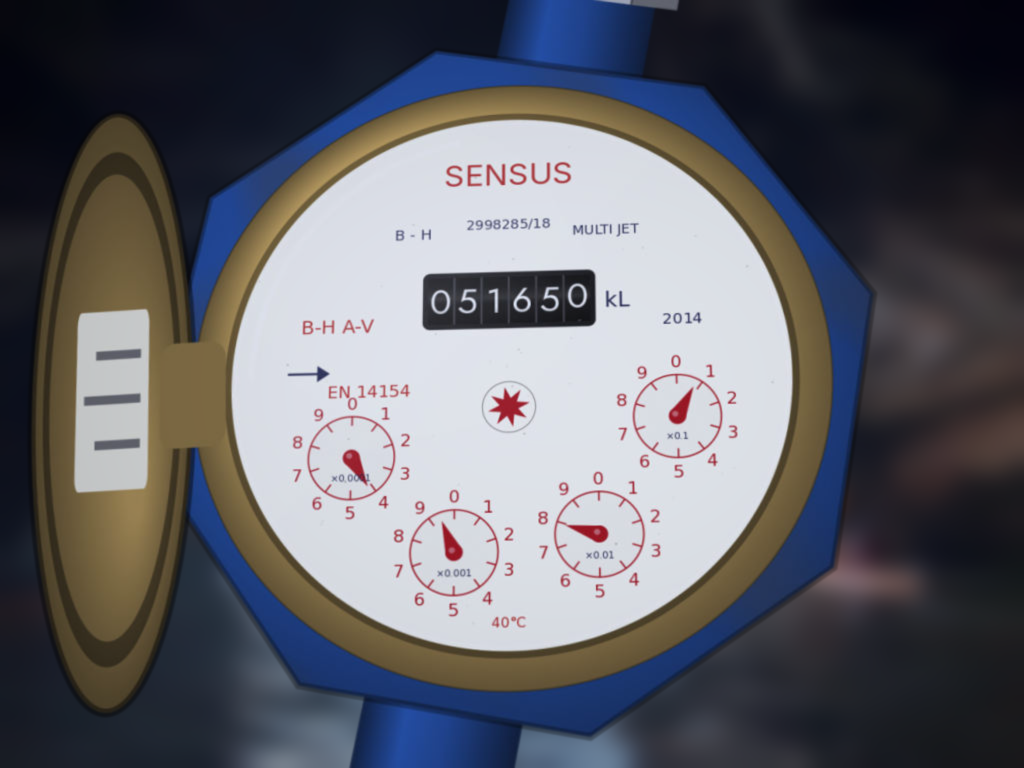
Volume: kL 51650.0794
